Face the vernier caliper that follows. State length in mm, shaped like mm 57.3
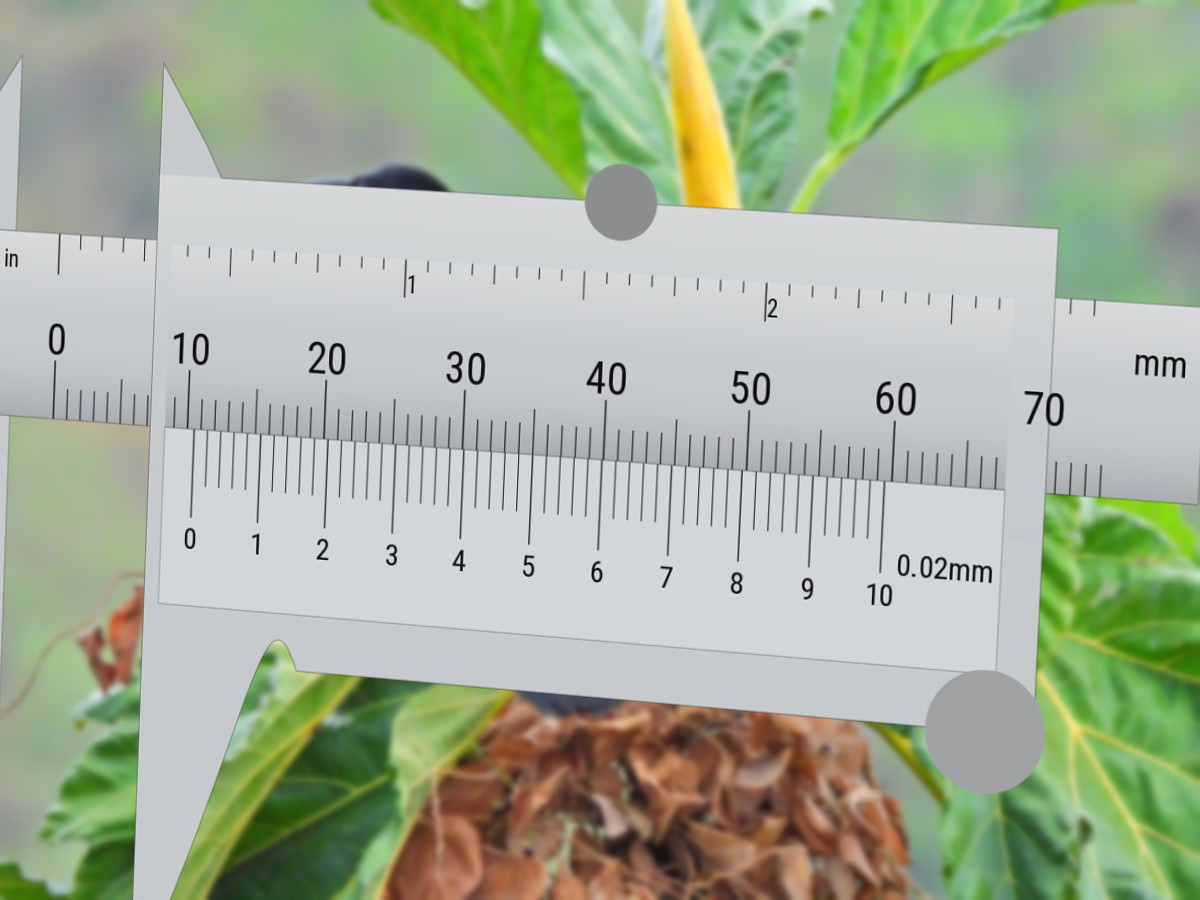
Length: mm 10.5
